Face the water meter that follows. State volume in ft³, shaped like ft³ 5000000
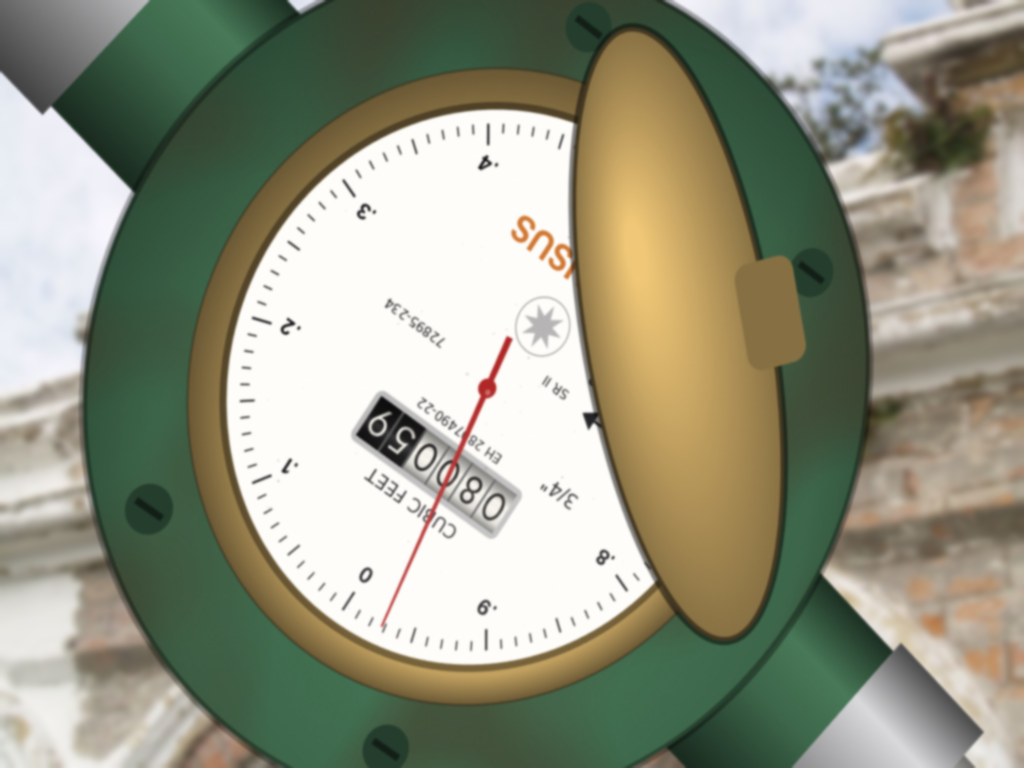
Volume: ft³ 80058.97
